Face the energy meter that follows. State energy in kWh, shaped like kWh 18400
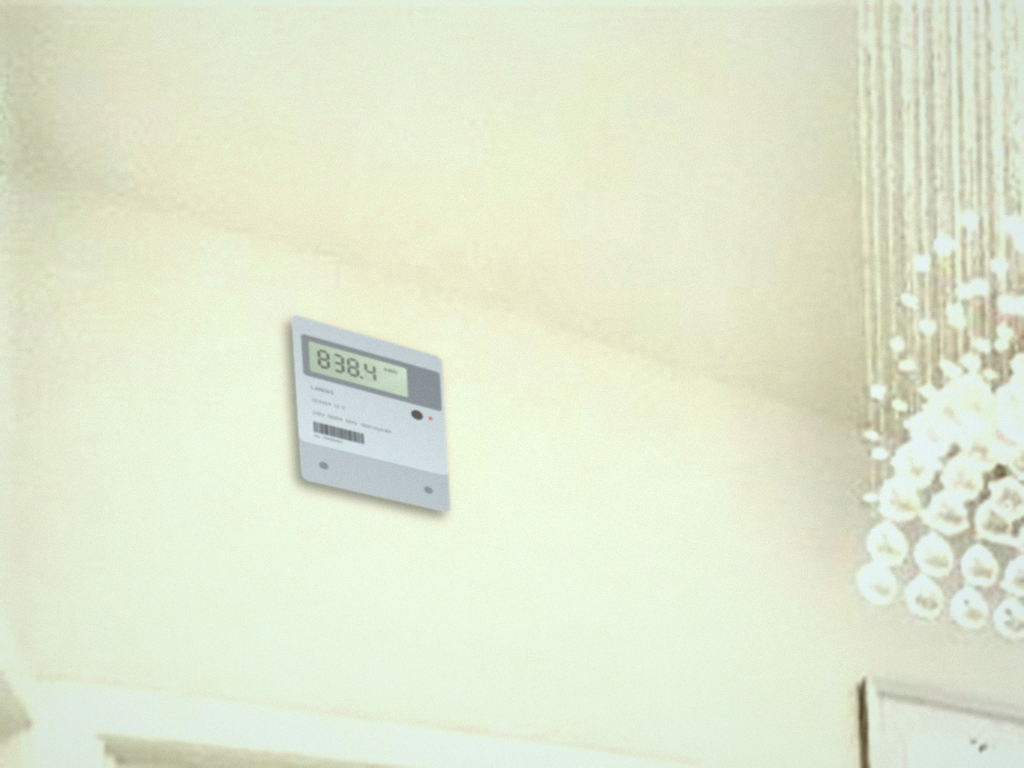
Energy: kWh 838.4
